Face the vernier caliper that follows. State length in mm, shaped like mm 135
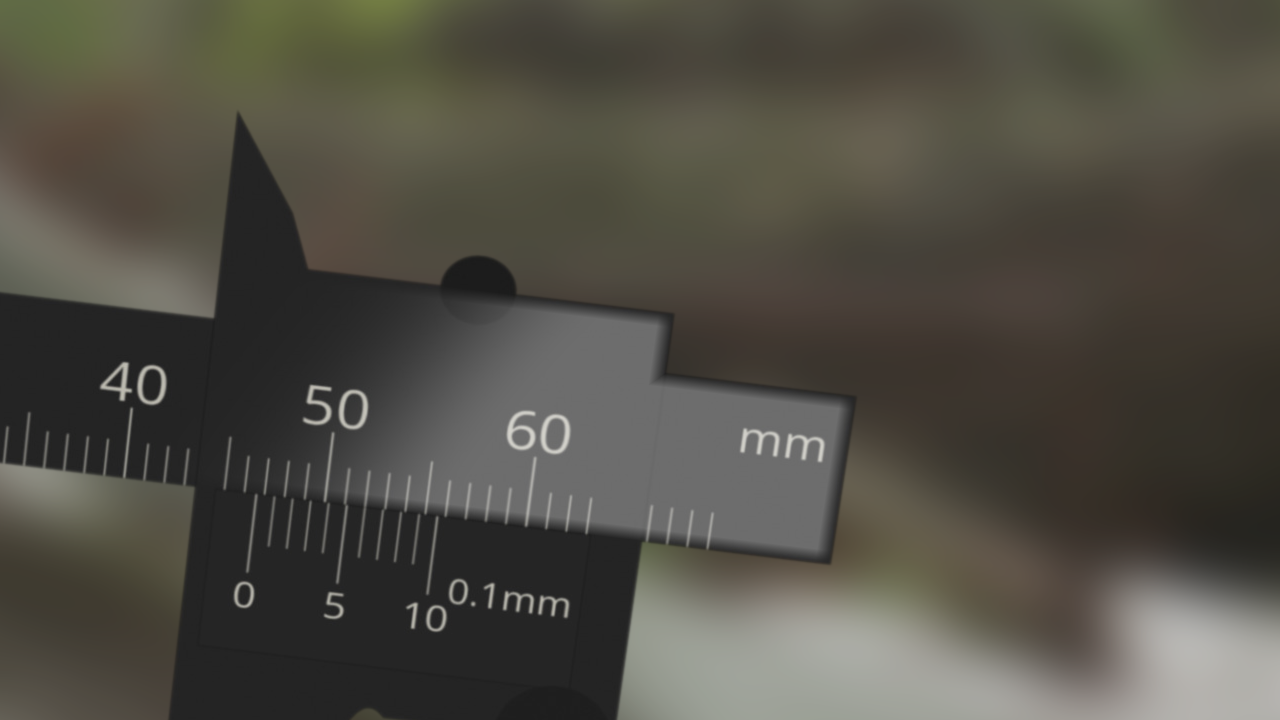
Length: mm 46.6
